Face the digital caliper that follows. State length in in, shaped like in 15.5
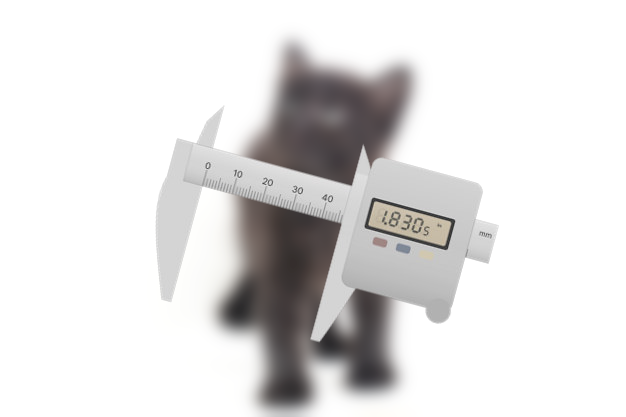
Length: in 1.8305
